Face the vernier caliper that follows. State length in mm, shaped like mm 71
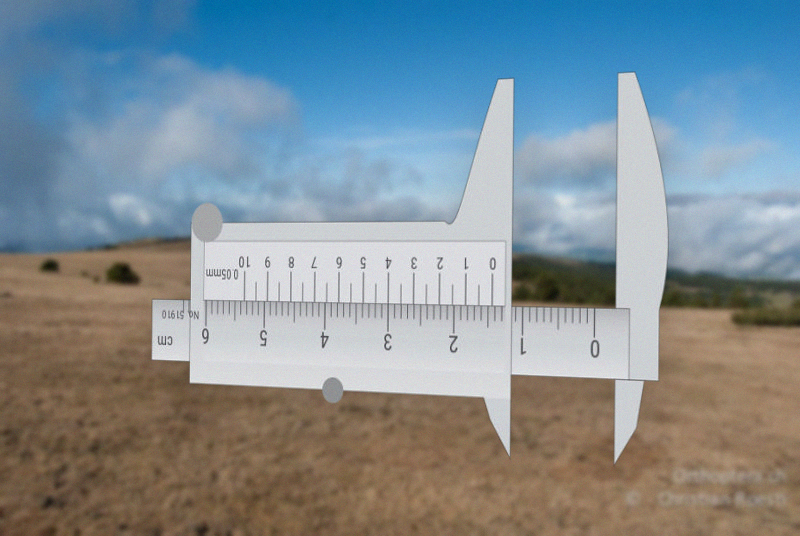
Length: mm 14.4
